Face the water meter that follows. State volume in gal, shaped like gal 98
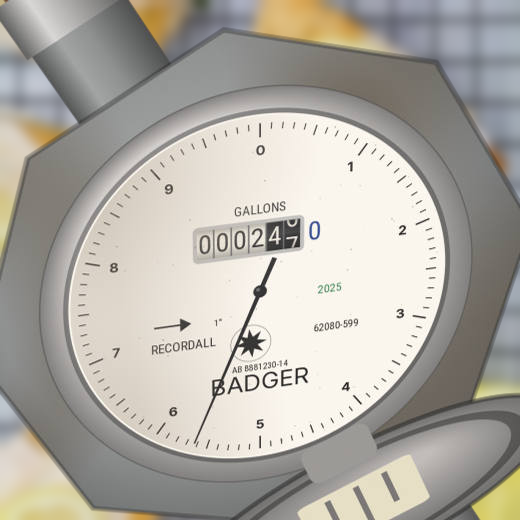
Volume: gal 2465.6
